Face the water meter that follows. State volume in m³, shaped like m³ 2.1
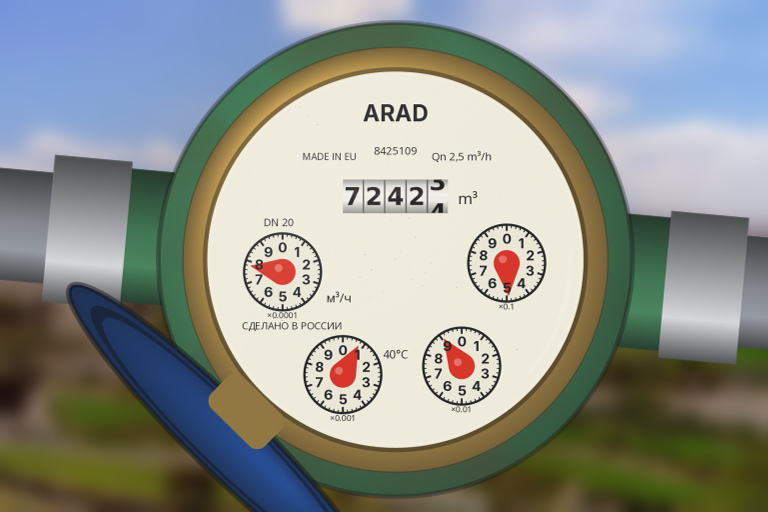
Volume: m³ 72423.4907
